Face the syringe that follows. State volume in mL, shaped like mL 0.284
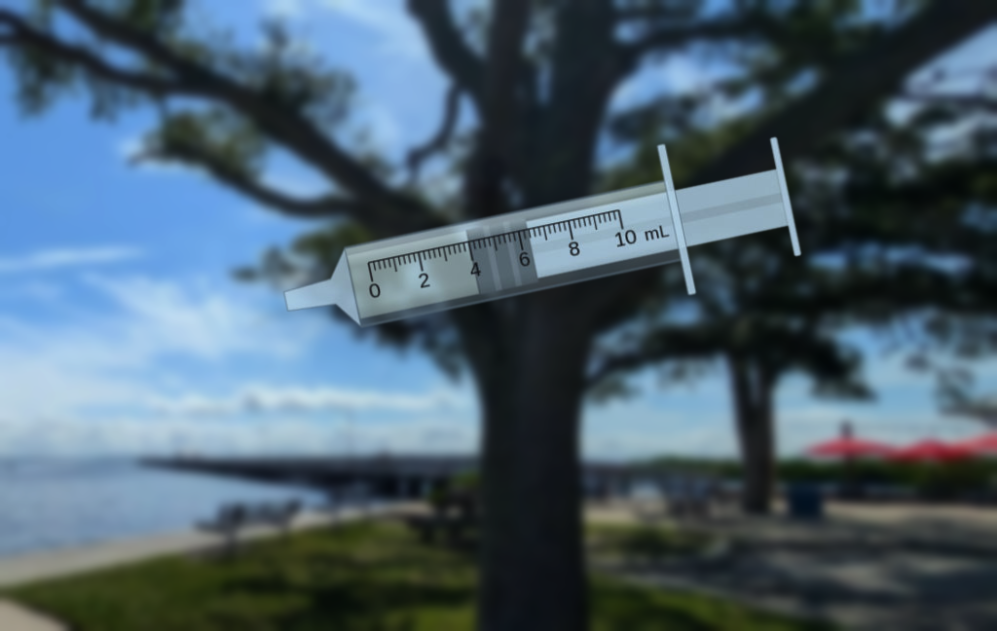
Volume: mL 4
